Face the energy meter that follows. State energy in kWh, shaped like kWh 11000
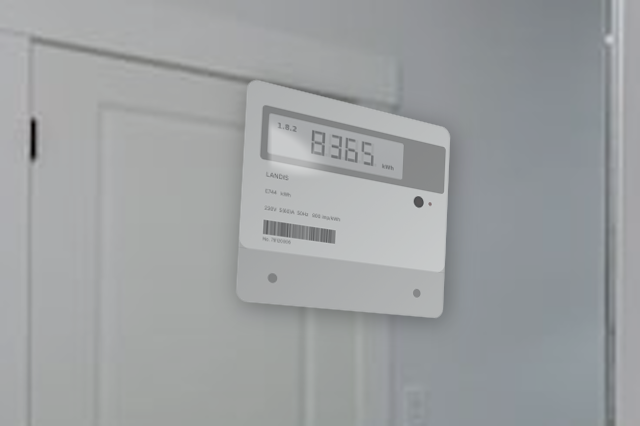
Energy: kWh 8365
